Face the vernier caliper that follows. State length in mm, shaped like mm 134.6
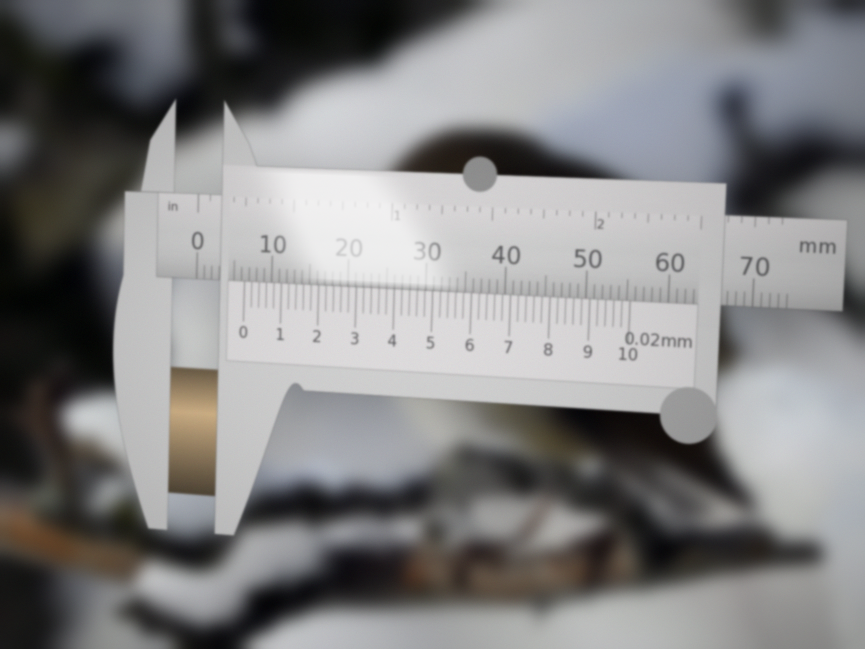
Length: mm 6.4
